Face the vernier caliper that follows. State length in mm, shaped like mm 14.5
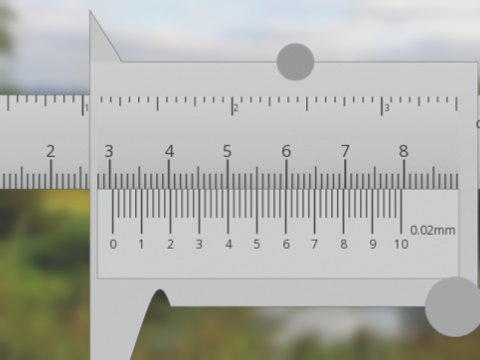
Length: mm 30.5
